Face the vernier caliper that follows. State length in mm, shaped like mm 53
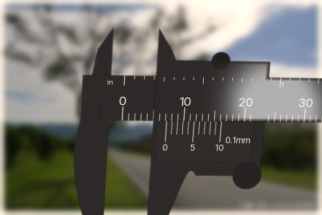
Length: mm 7.2
